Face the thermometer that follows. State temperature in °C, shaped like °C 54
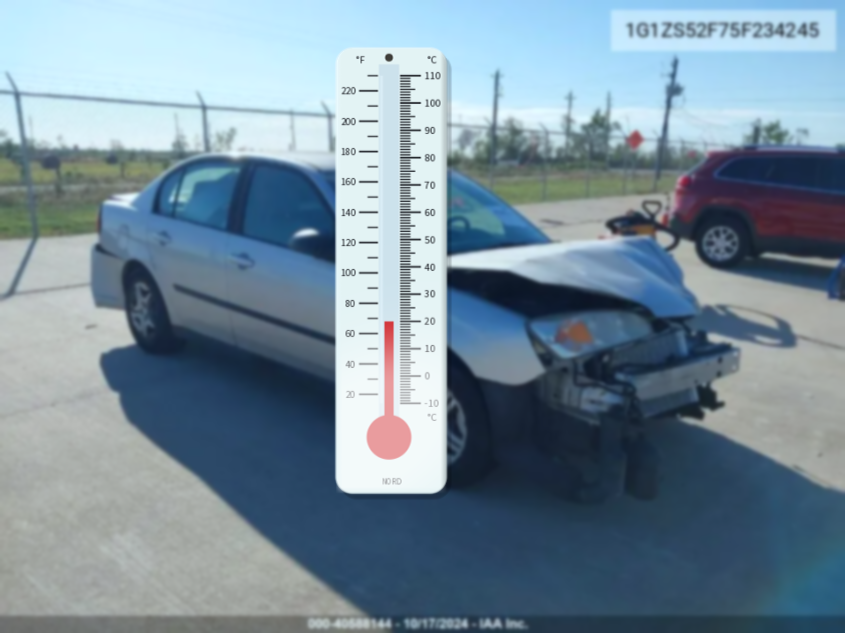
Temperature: °C 20
